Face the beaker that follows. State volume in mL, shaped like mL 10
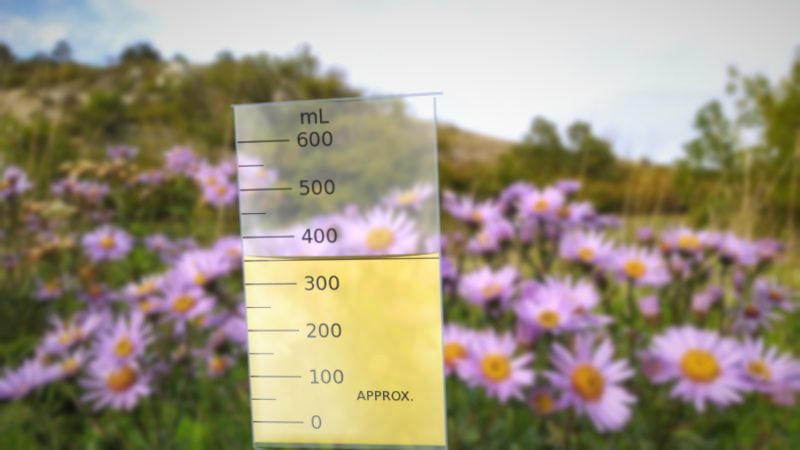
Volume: mL 350
